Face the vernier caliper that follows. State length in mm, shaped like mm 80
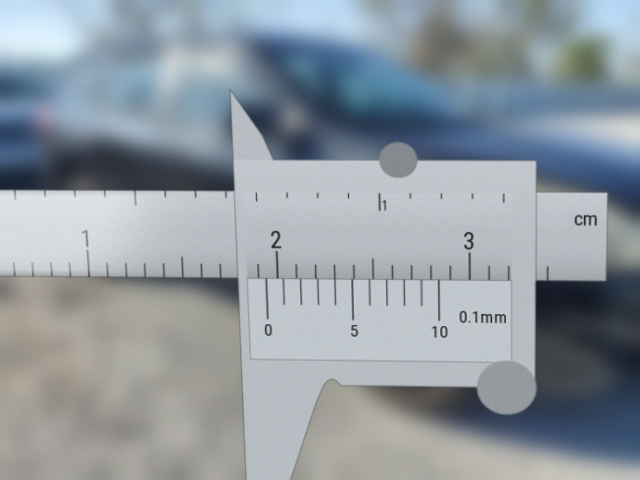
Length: mm 19.4
